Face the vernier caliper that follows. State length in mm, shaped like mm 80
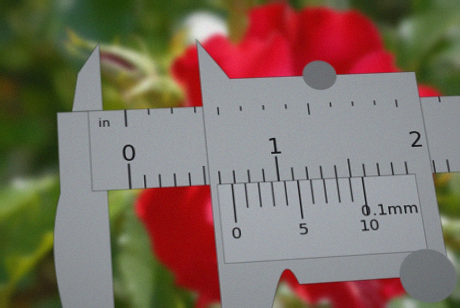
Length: mm 6.8
